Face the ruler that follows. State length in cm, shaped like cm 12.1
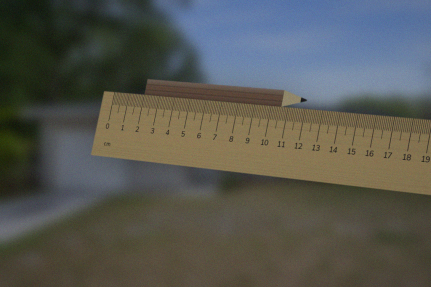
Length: cm 10
